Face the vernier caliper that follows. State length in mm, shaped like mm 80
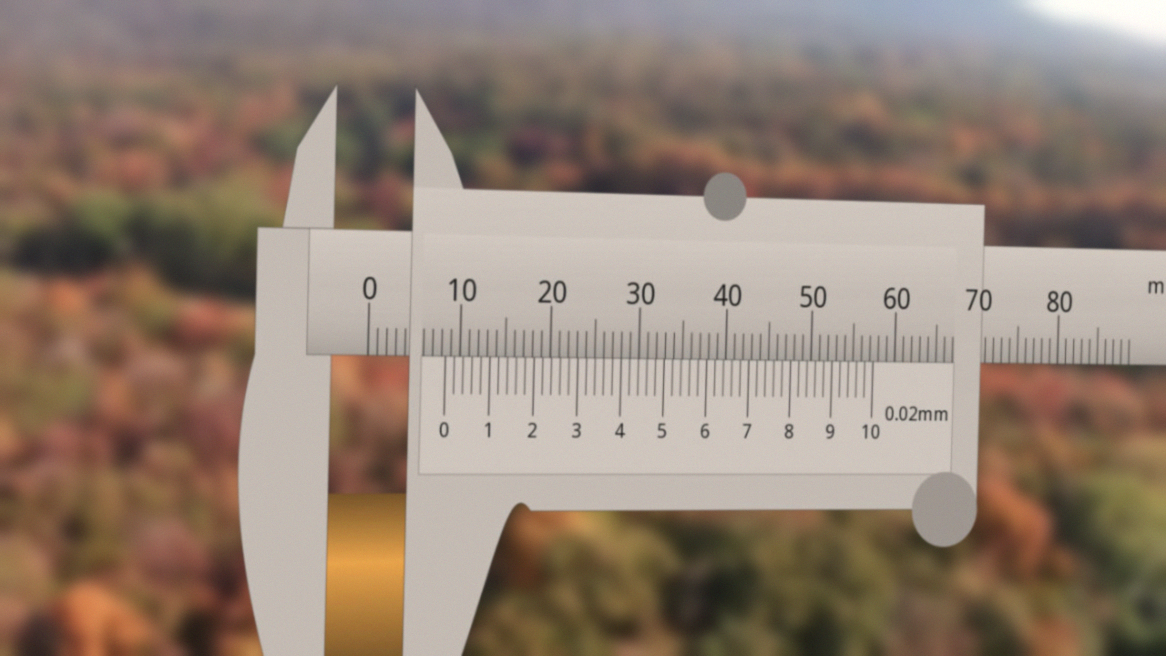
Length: mm 8.4
